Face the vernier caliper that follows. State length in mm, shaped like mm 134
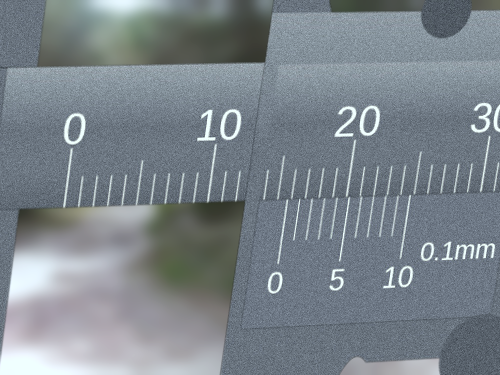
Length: mm 15.7
